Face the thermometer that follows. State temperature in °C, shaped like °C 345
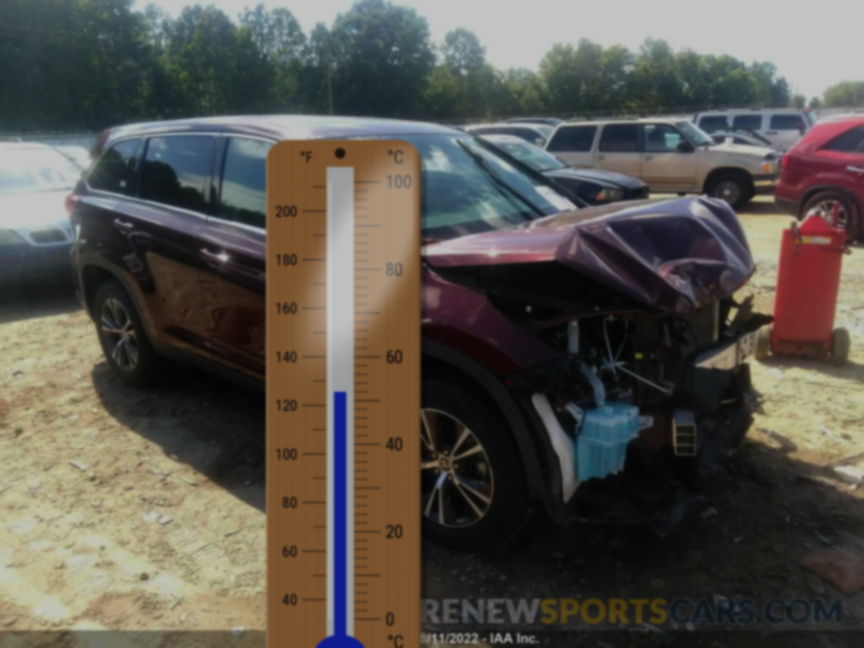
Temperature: °C 52
